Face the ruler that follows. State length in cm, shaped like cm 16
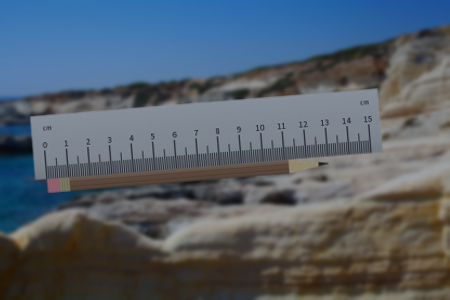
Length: cm 13
